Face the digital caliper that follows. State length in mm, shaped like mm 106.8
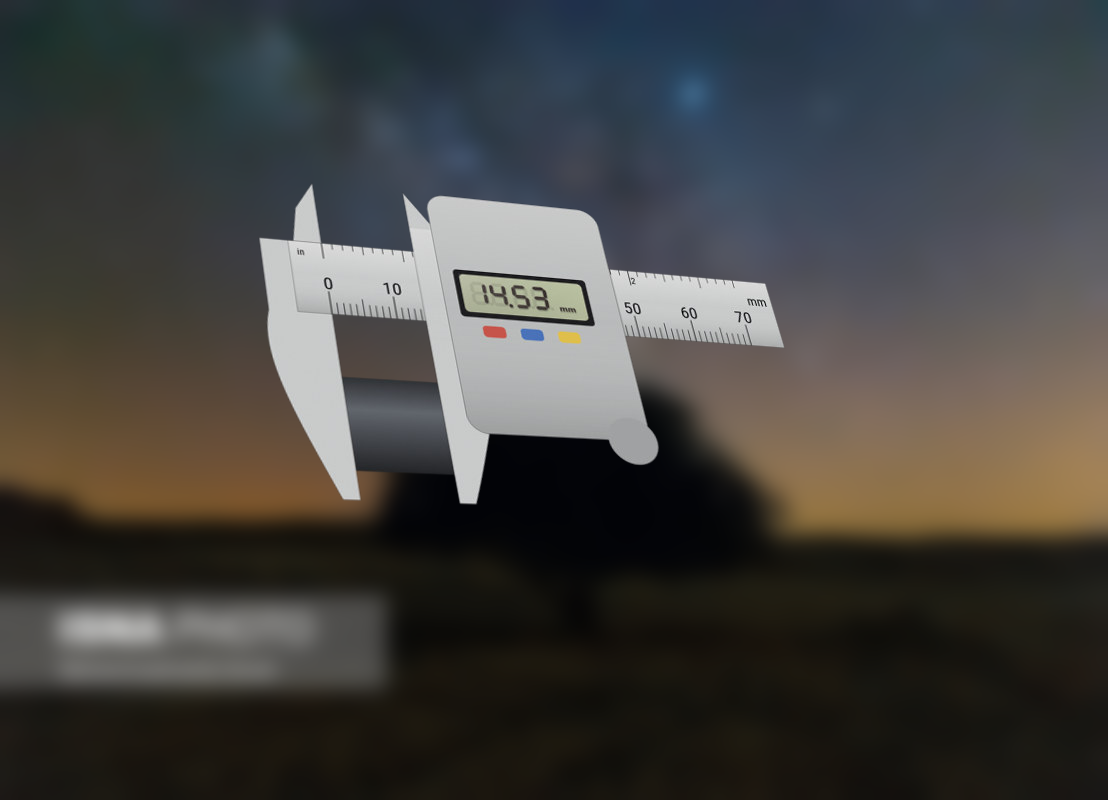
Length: mm 14.53
